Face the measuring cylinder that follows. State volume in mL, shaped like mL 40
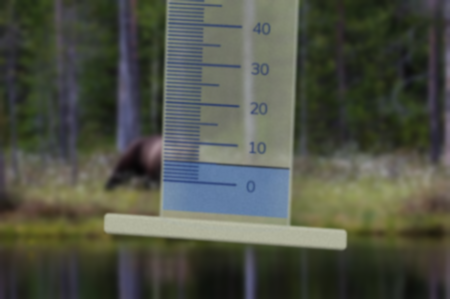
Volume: mL 5
